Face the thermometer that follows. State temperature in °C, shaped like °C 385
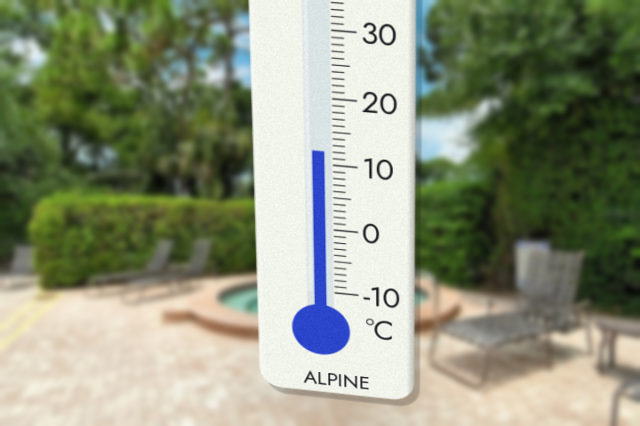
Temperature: °C 12
